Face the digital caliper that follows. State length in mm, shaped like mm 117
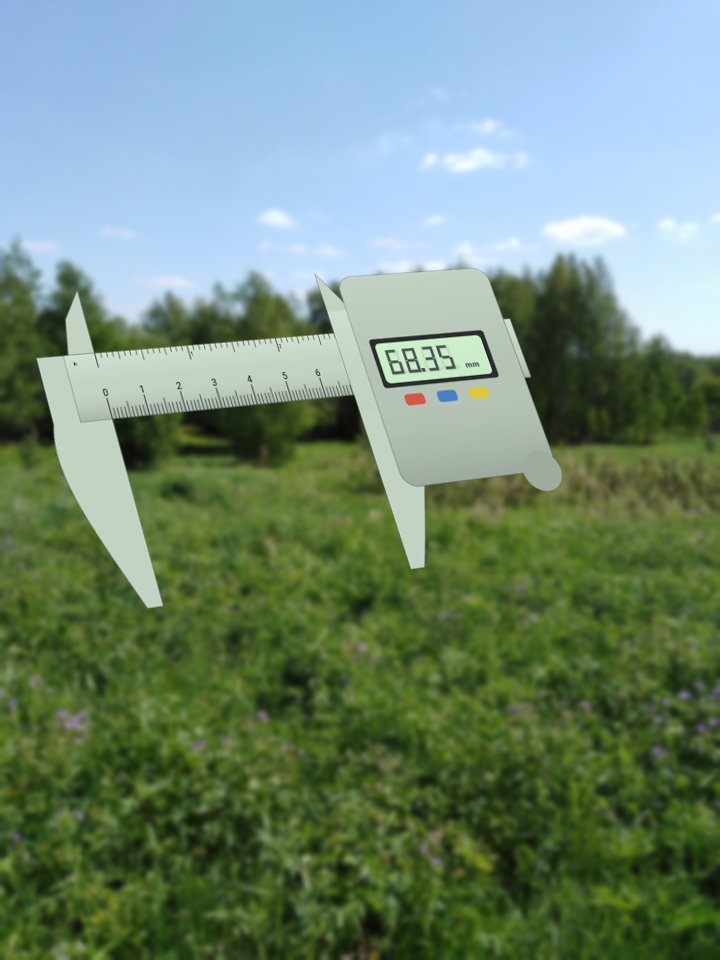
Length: mm 68.35
